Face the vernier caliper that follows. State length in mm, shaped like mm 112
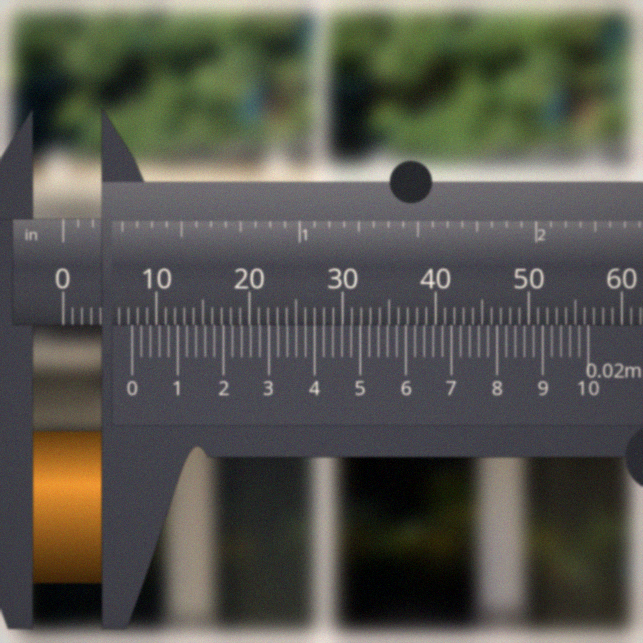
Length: mm 7.4
